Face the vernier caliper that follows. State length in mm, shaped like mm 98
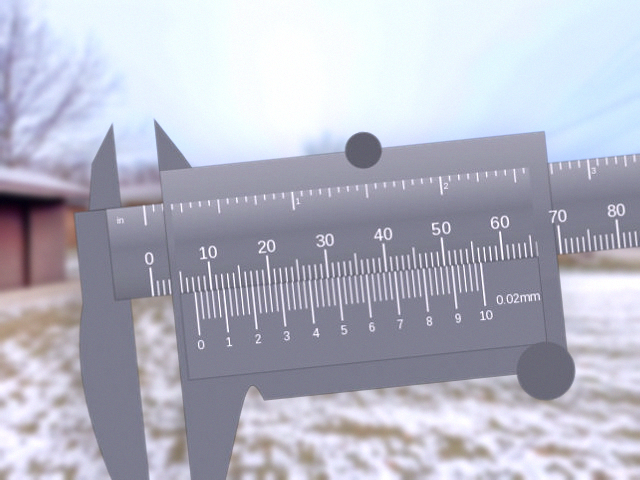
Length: mm 7.2
